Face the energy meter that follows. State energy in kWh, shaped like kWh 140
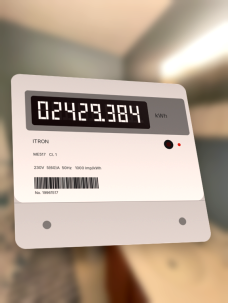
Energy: kWh 2429.384
